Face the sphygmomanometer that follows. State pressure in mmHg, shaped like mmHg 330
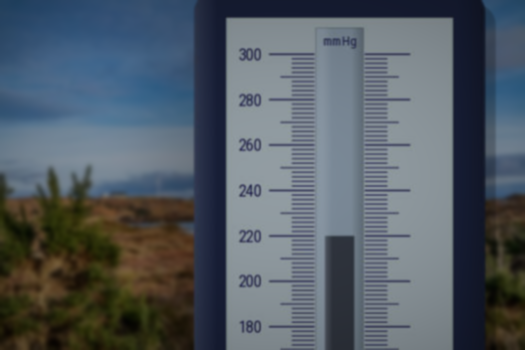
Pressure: mmHg 220
